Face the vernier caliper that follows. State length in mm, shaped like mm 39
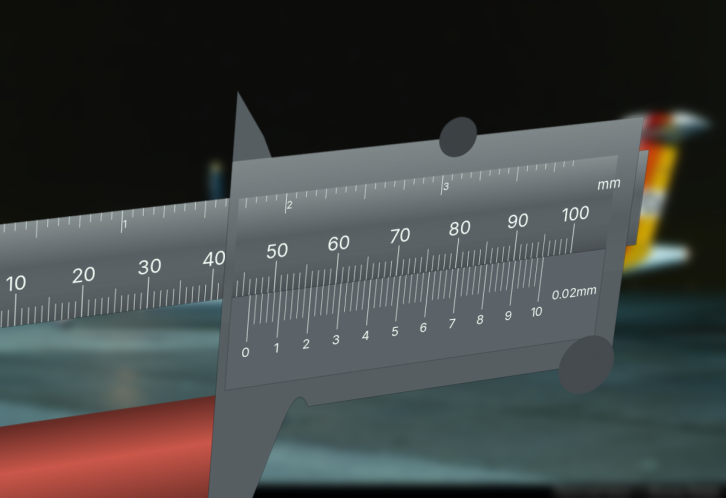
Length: mm 46.2
